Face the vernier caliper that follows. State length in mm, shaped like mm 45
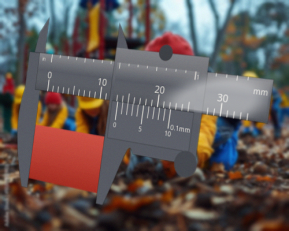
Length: mm 13.2
